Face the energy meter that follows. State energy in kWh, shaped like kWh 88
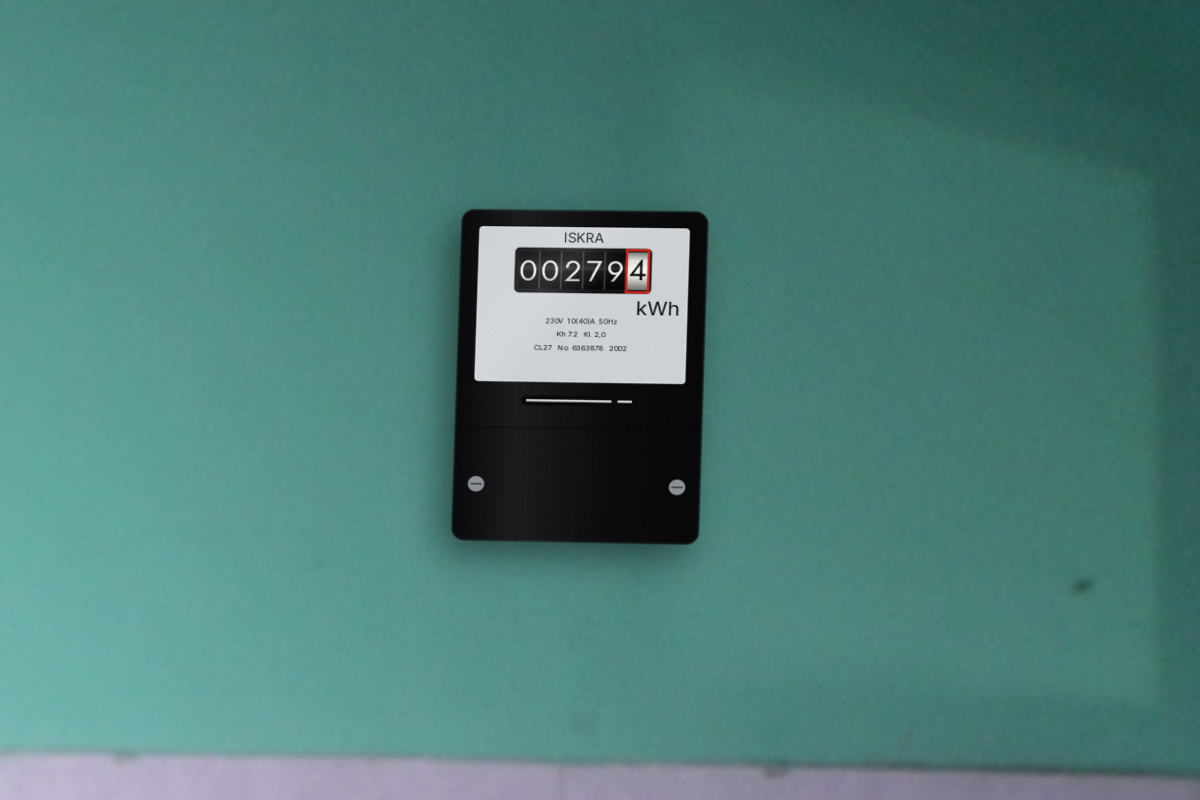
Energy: kWh 279.4
